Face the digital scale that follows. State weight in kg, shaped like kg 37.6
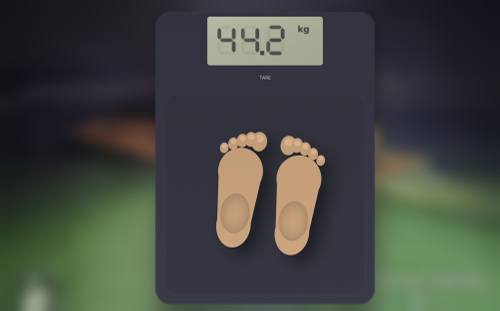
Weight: kg 44.2
